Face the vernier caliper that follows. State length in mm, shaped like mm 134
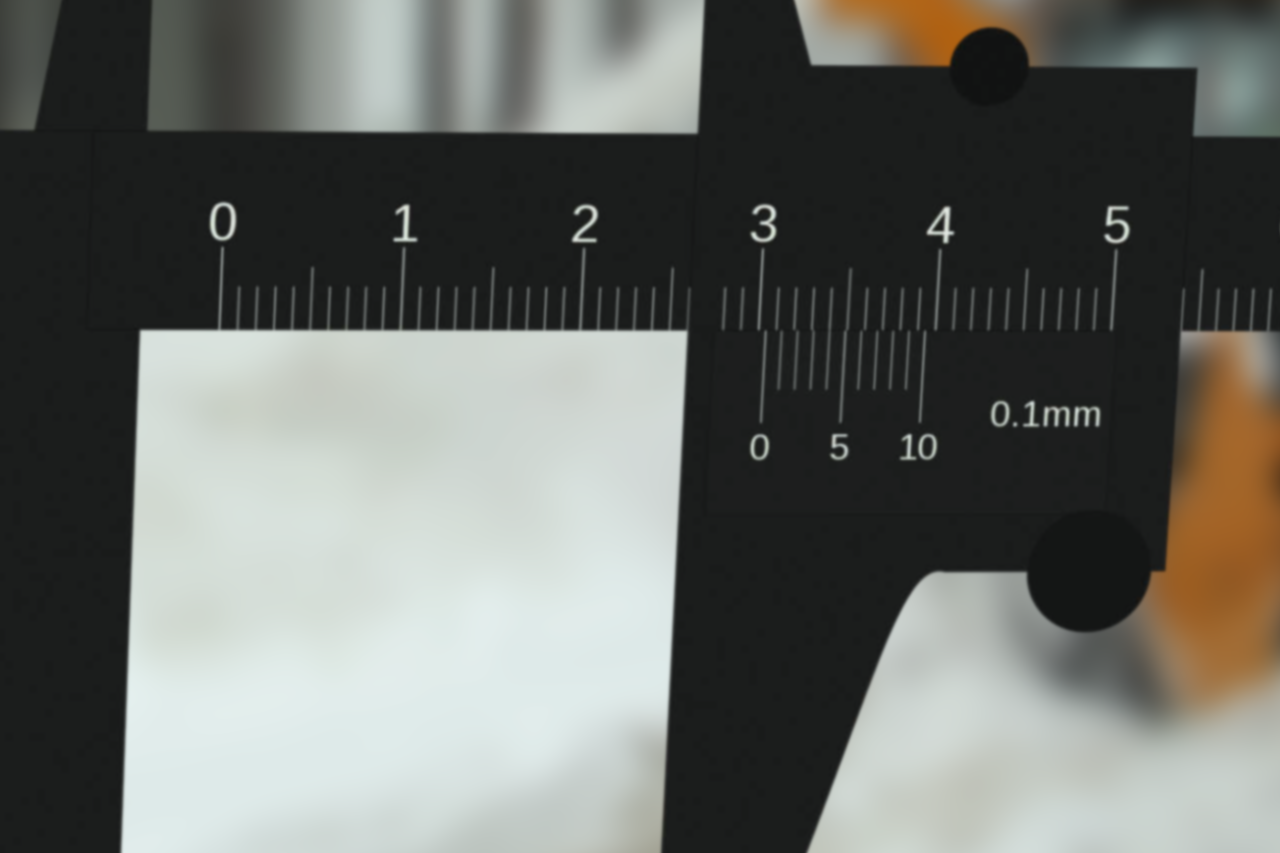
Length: mm 30.4
